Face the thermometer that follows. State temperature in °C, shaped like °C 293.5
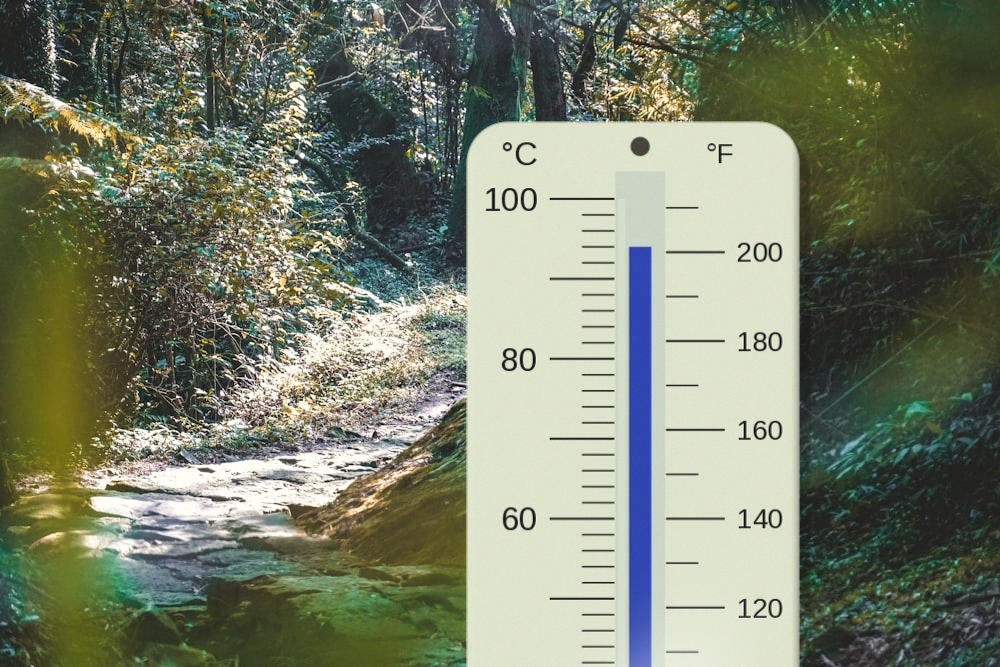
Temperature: °C 94
